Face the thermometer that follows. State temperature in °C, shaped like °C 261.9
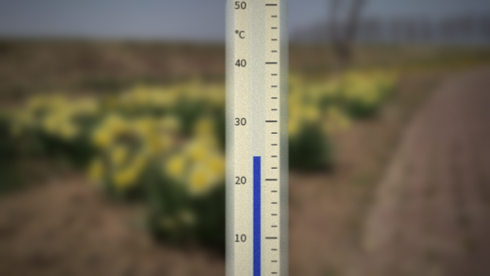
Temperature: °C 24
